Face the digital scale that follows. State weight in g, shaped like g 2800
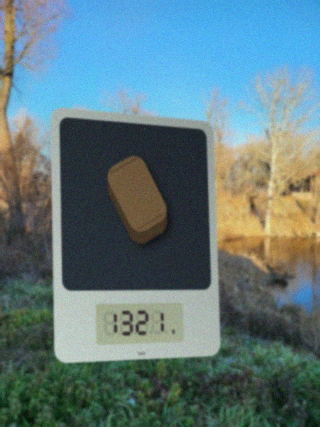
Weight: g 1321
